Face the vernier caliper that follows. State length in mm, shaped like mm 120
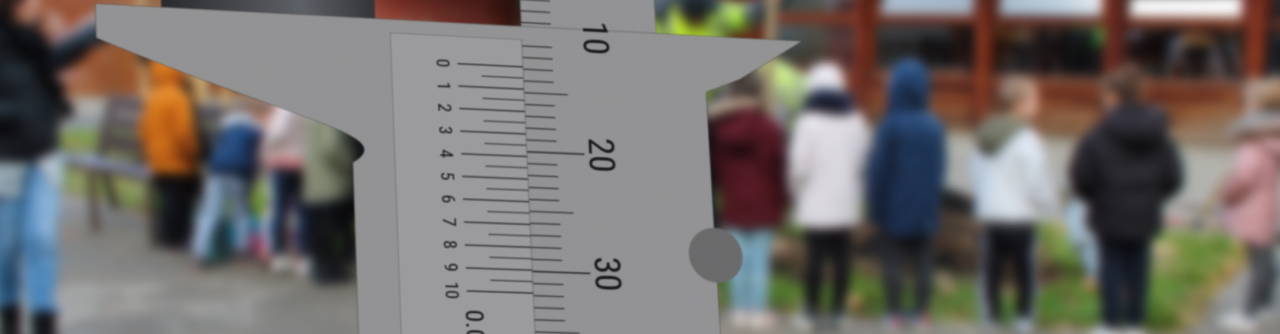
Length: mm 12.8
